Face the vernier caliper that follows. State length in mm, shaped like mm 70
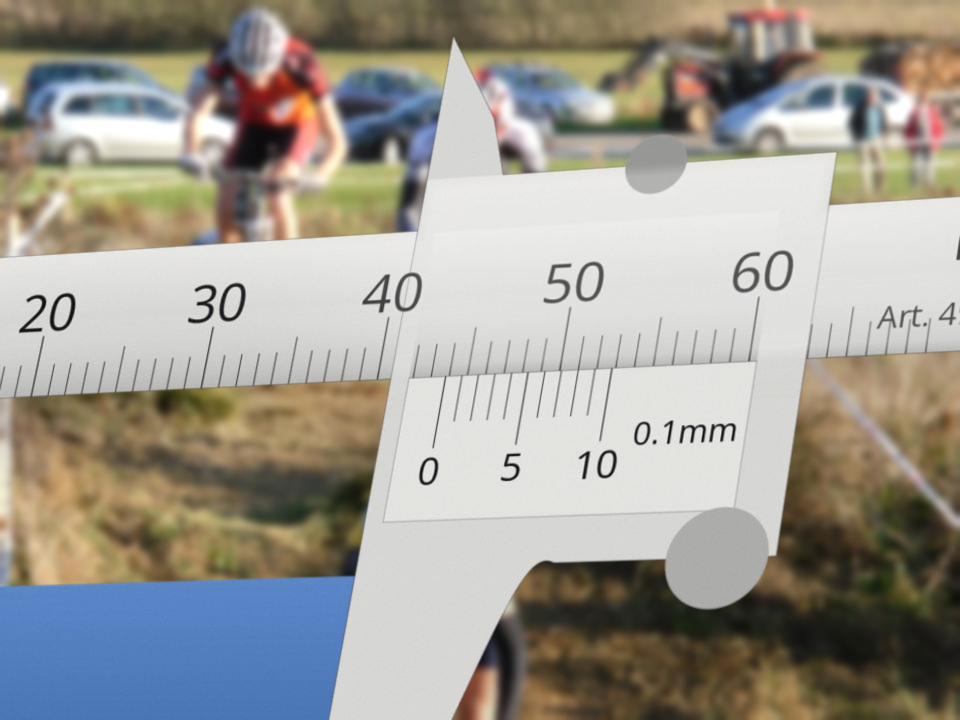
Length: mm 43.8
